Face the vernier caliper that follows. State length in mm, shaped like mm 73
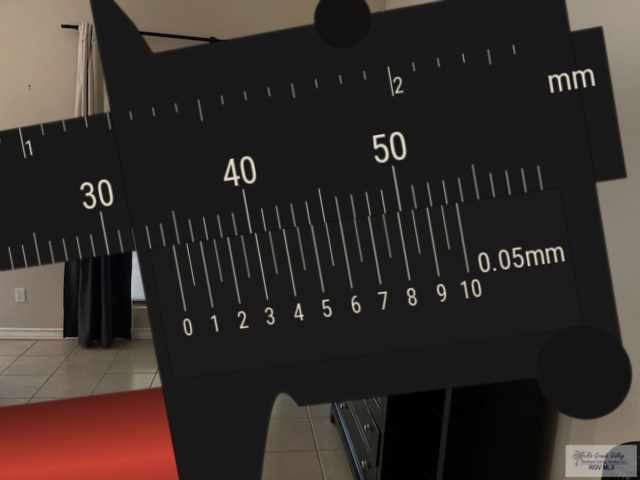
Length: mm 34.6
